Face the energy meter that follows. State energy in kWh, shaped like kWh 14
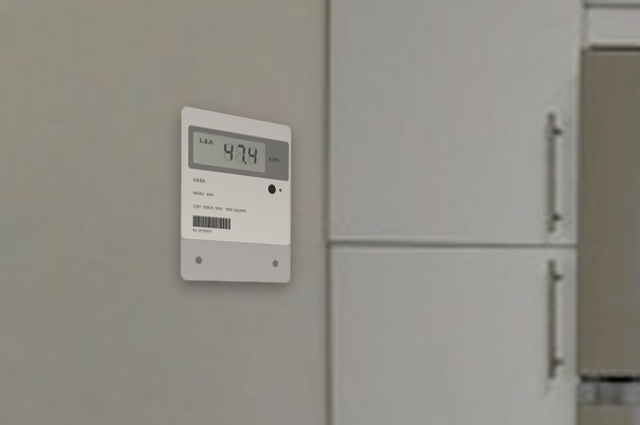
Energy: kWh 47.4
